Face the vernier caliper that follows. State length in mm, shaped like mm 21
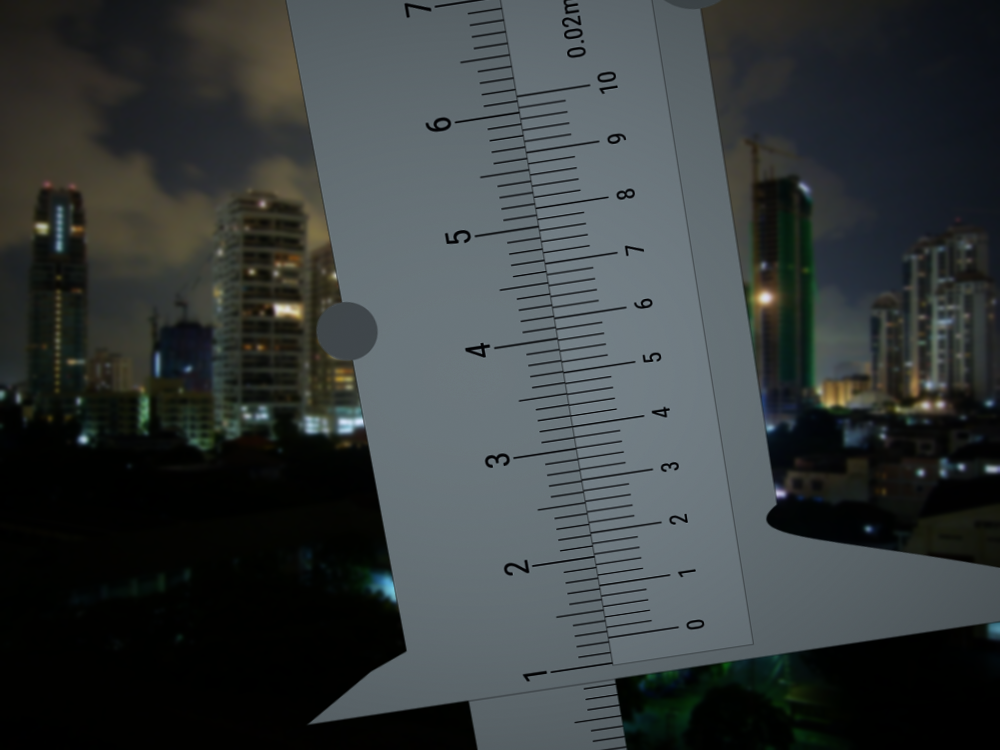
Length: mm 12.4
